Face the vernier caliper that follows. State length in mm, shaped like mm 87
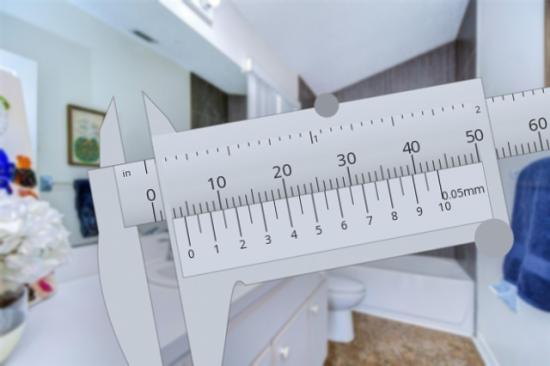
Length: mm 4.4
